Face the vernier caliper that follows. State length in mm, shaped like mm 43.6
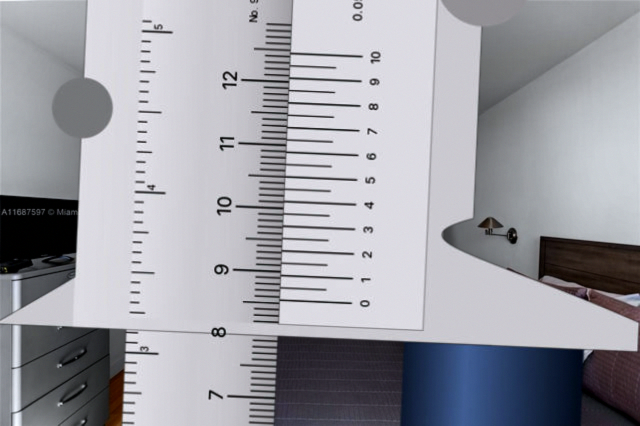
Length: mm 85.5
